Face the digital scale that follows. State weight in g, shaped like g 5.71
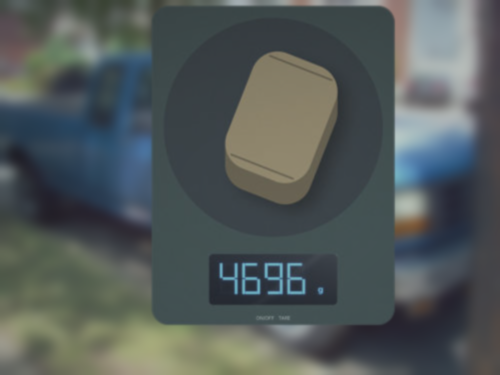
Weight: g 4696
